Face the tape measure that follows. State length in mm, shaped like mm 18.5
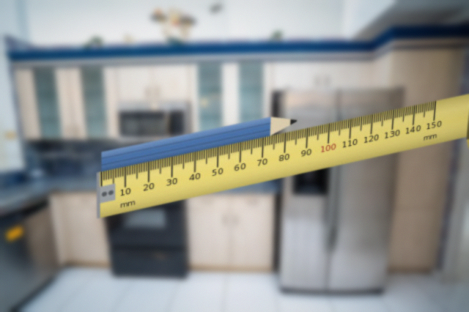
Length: mm 85
